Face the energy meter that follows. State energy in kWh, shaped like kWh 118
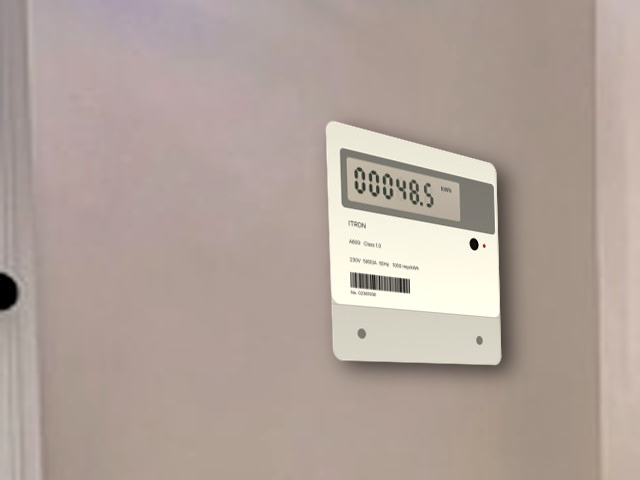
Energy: kWh 48.5
